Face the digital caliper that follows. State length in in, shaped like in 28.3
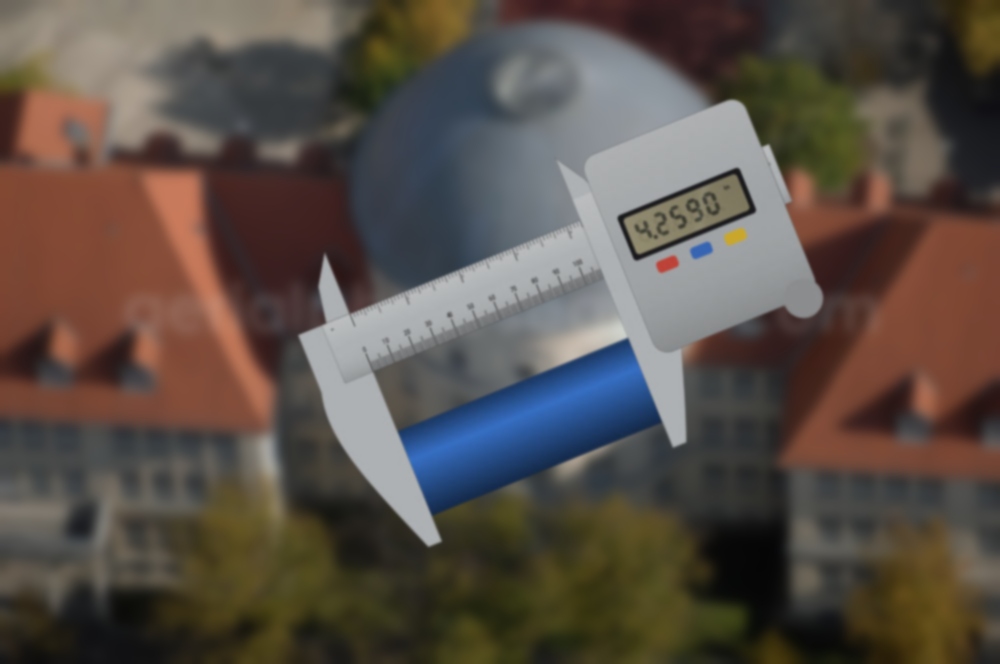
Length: in 4.2590
